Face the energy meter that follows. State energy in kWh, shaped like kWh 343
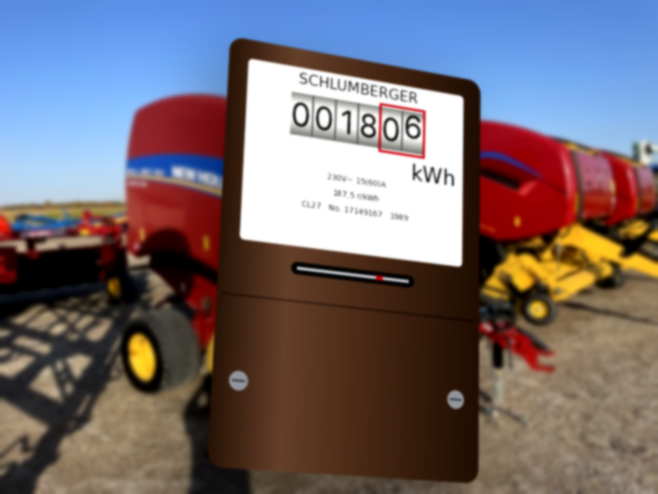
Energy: kWh 18.06
